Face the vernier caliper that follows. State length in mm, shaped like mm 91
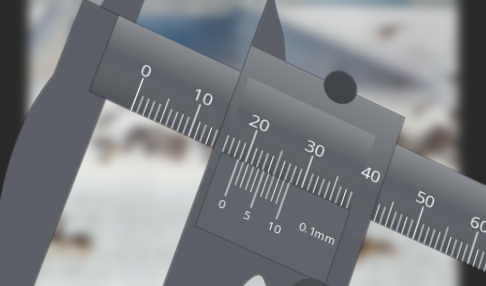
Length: mm 18.8
